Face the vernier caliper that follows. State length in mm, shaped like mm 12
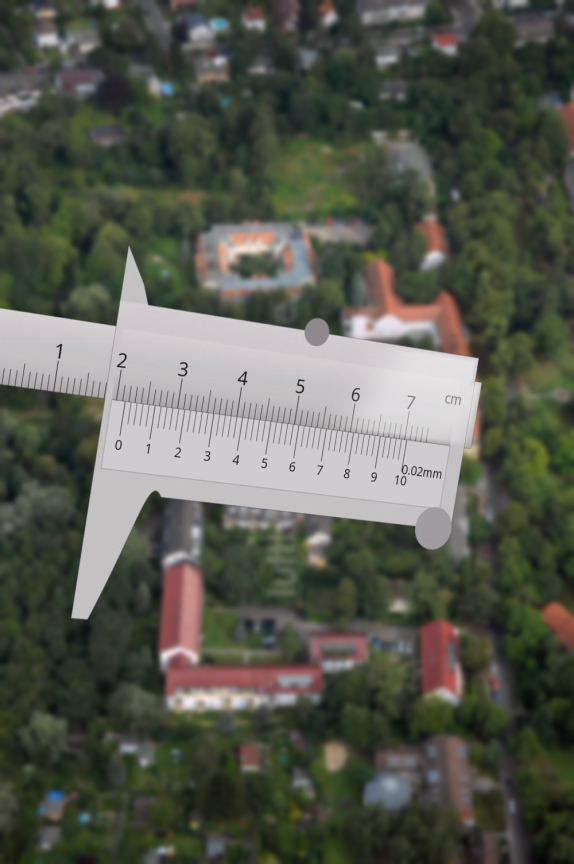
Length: mm 21.4
